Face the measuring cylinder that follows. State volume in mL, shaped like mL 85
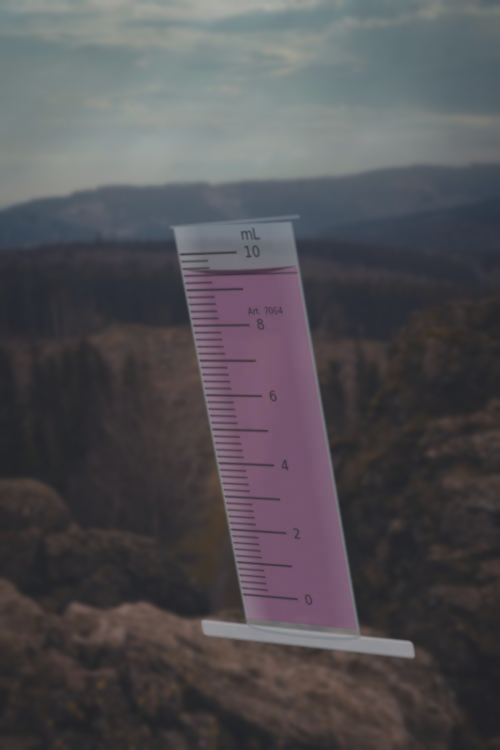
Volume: mL 9.4
